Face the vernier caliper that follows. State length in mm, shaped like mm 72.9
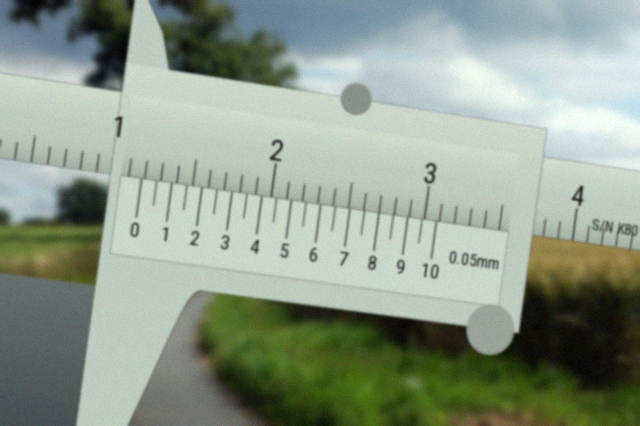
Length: mm 11.8
